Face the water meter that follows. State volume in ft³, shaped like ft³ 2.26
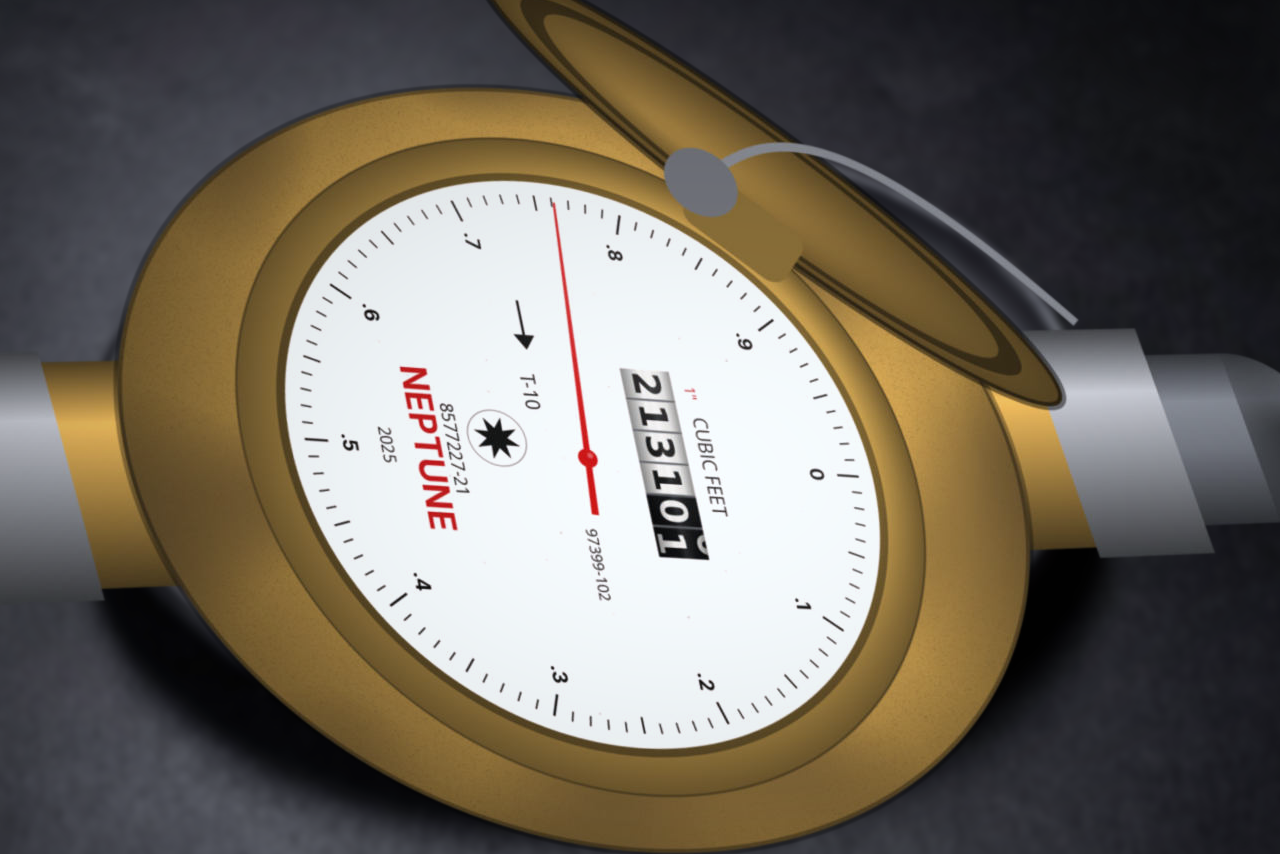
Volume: ft³ 213100.76
